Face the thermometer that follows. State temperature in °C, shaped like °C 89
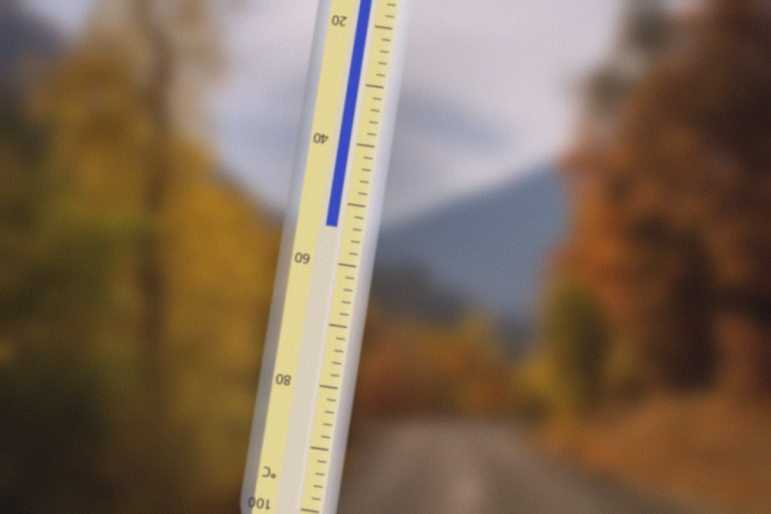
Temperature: °C 54
